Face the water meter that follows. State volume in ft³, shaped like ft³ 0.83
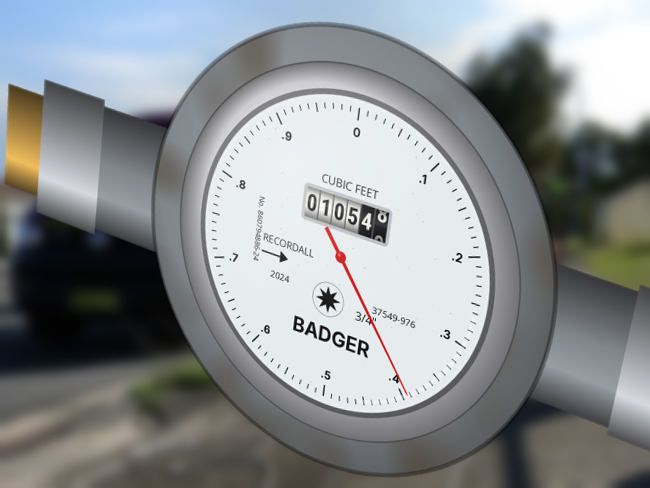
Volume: ft³ 10548.39
